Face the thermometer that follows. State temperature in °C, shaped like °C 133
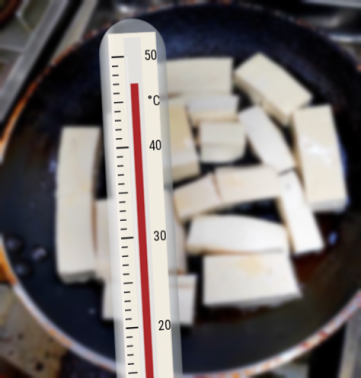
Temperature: °C 47
